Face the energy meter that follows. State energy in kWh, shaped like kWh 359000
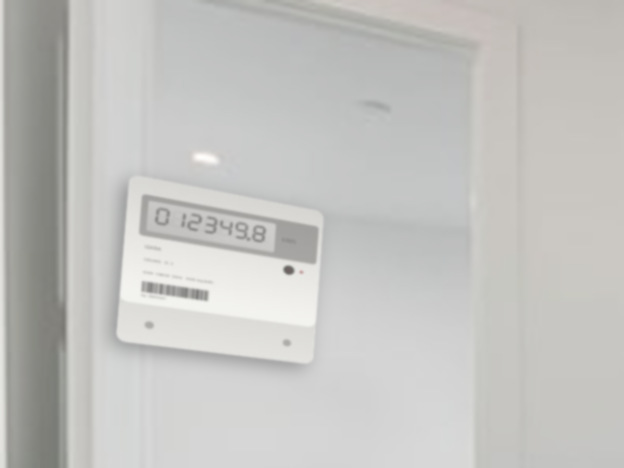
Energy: kWh 12349.8
